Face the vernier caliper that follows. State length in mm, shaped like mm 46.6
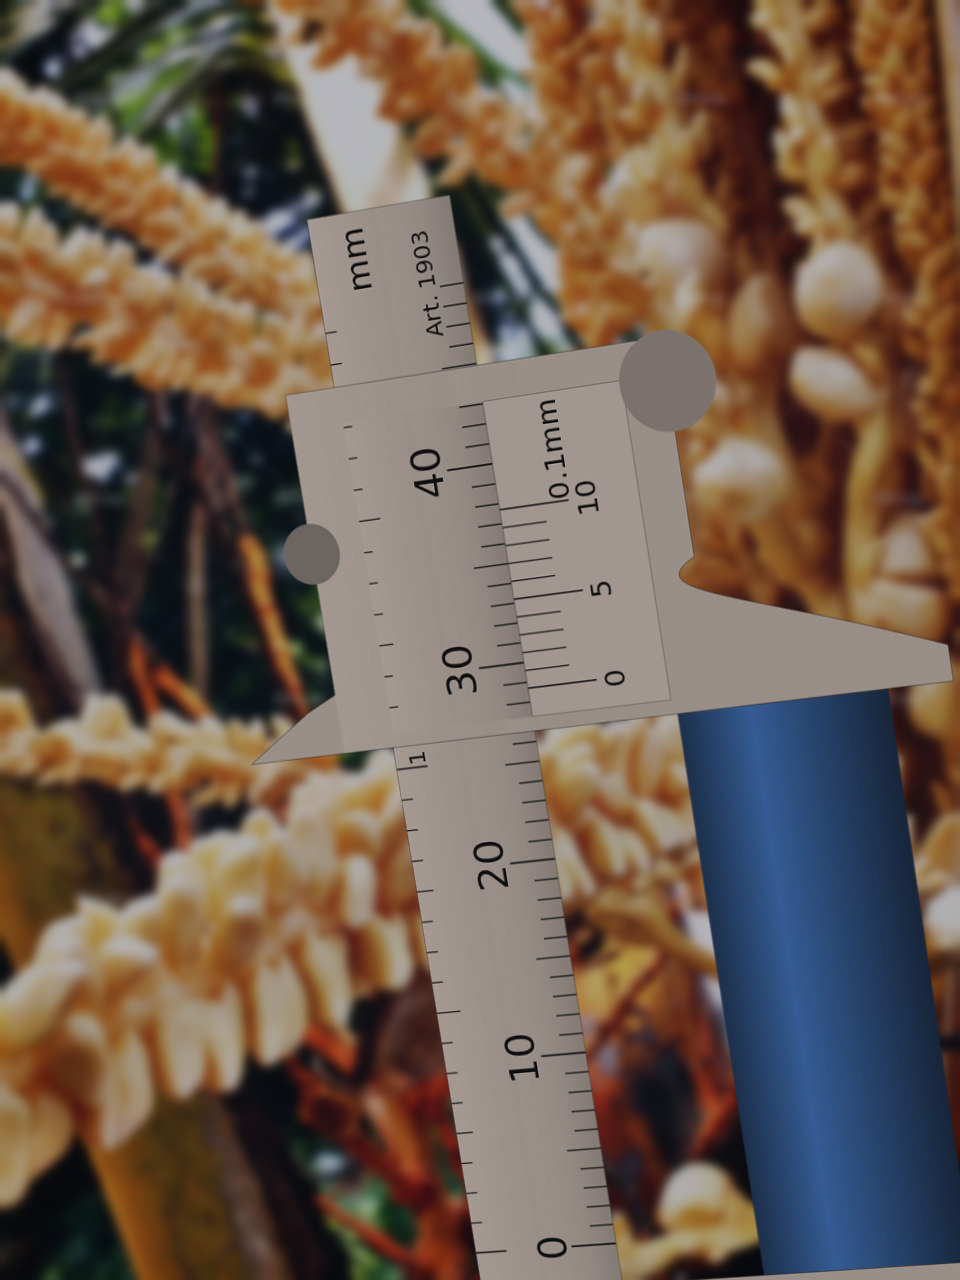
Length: mm 28.7
